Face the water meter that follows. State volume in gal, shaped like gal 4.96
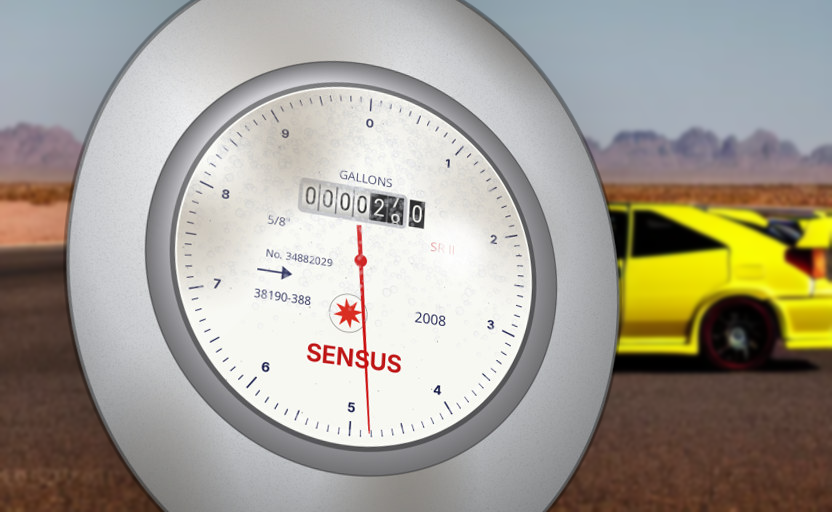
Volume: gal 274.8
